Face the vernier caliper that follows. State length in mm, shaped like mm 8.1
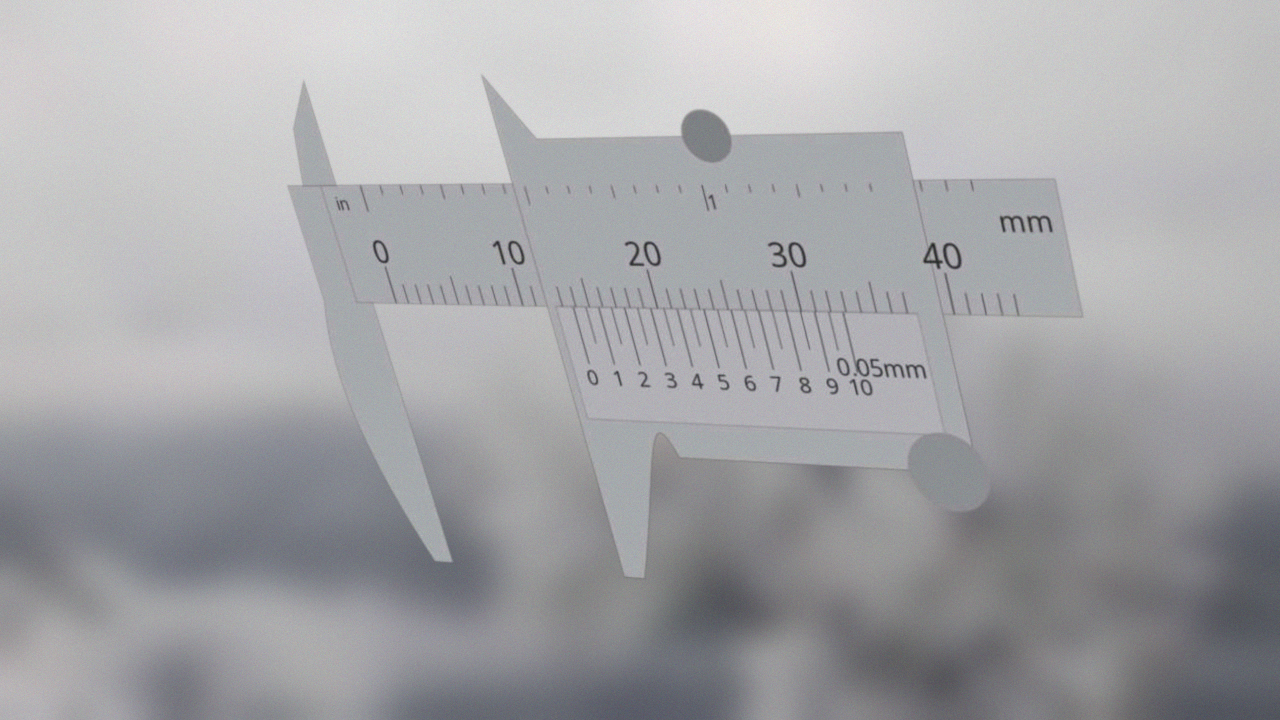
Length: mm 13.8
